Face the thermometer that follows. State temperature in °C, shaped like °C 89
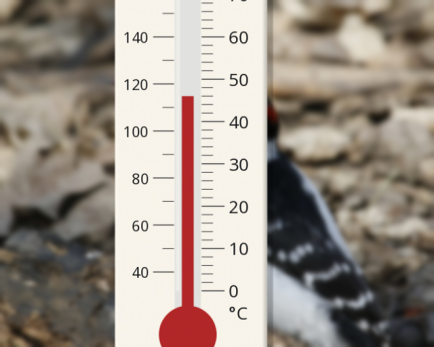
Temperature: °C 46
